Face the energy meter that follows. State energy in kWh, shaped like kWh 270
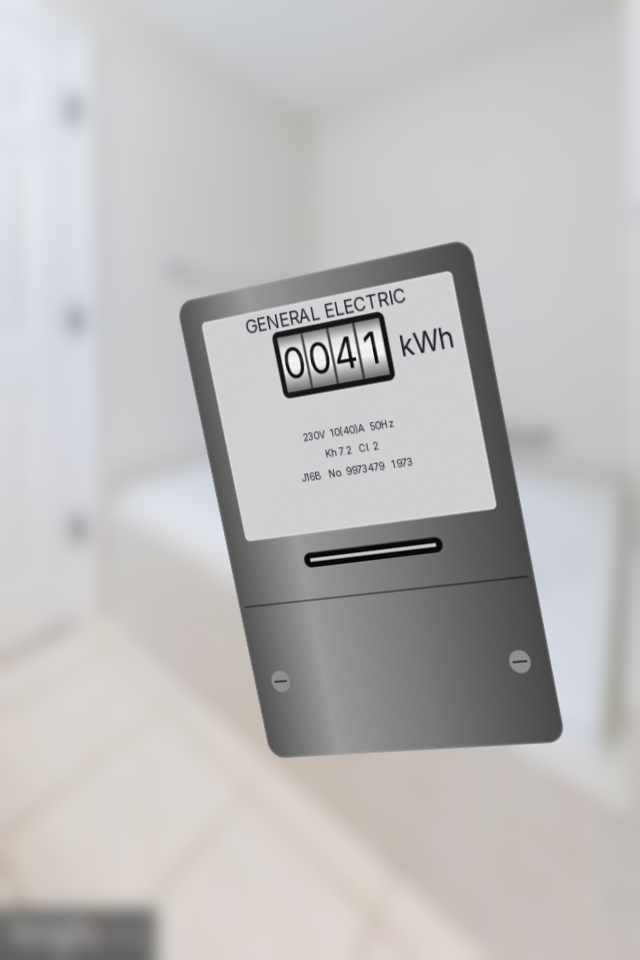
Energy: kWh 41
